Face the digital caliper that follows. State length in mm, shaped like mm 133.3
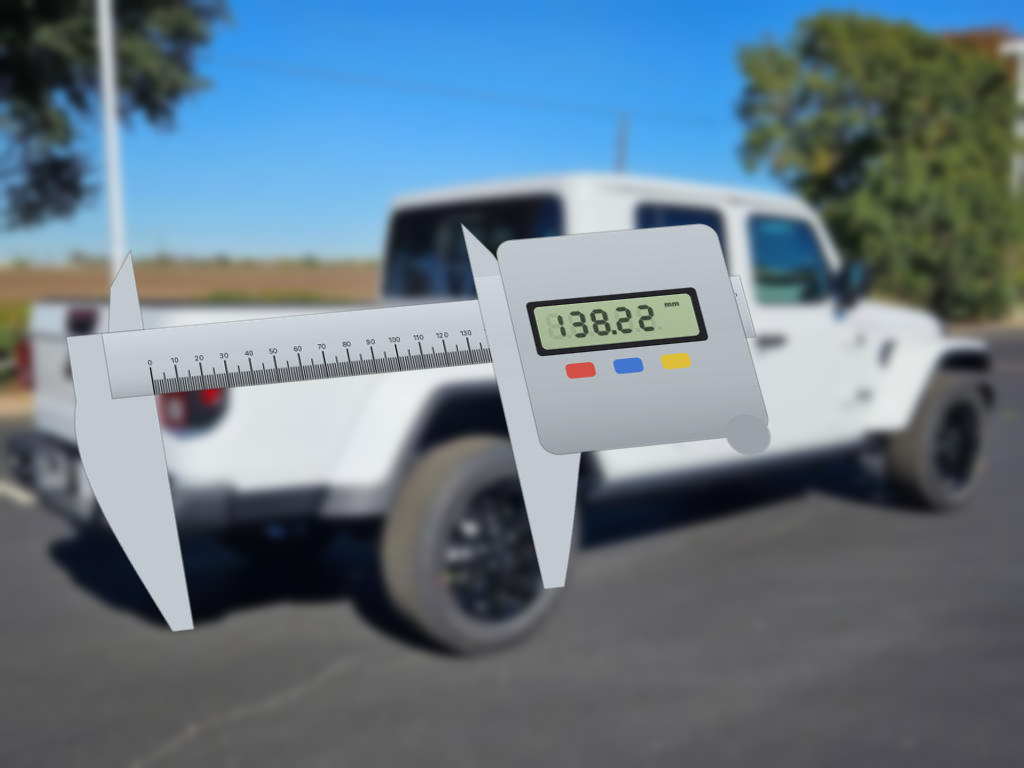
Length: mm 138.22
